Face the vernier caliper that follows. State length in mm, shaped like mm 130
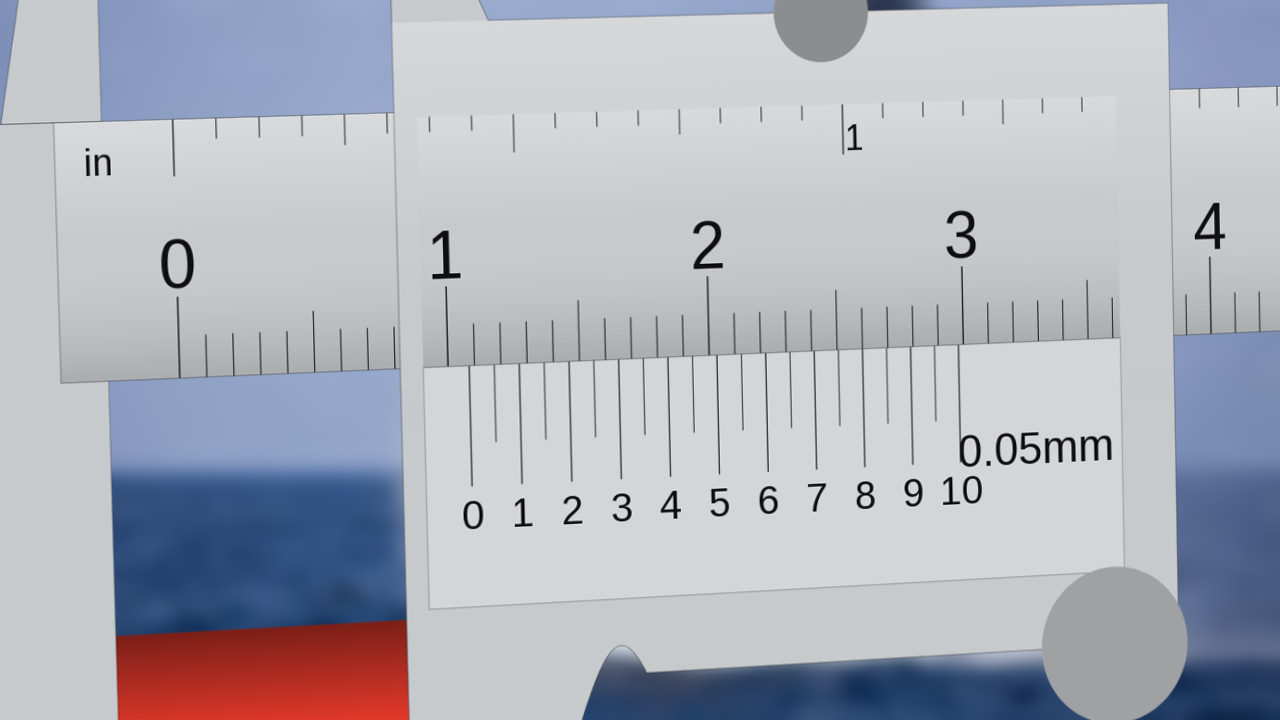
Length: mm 10.80
